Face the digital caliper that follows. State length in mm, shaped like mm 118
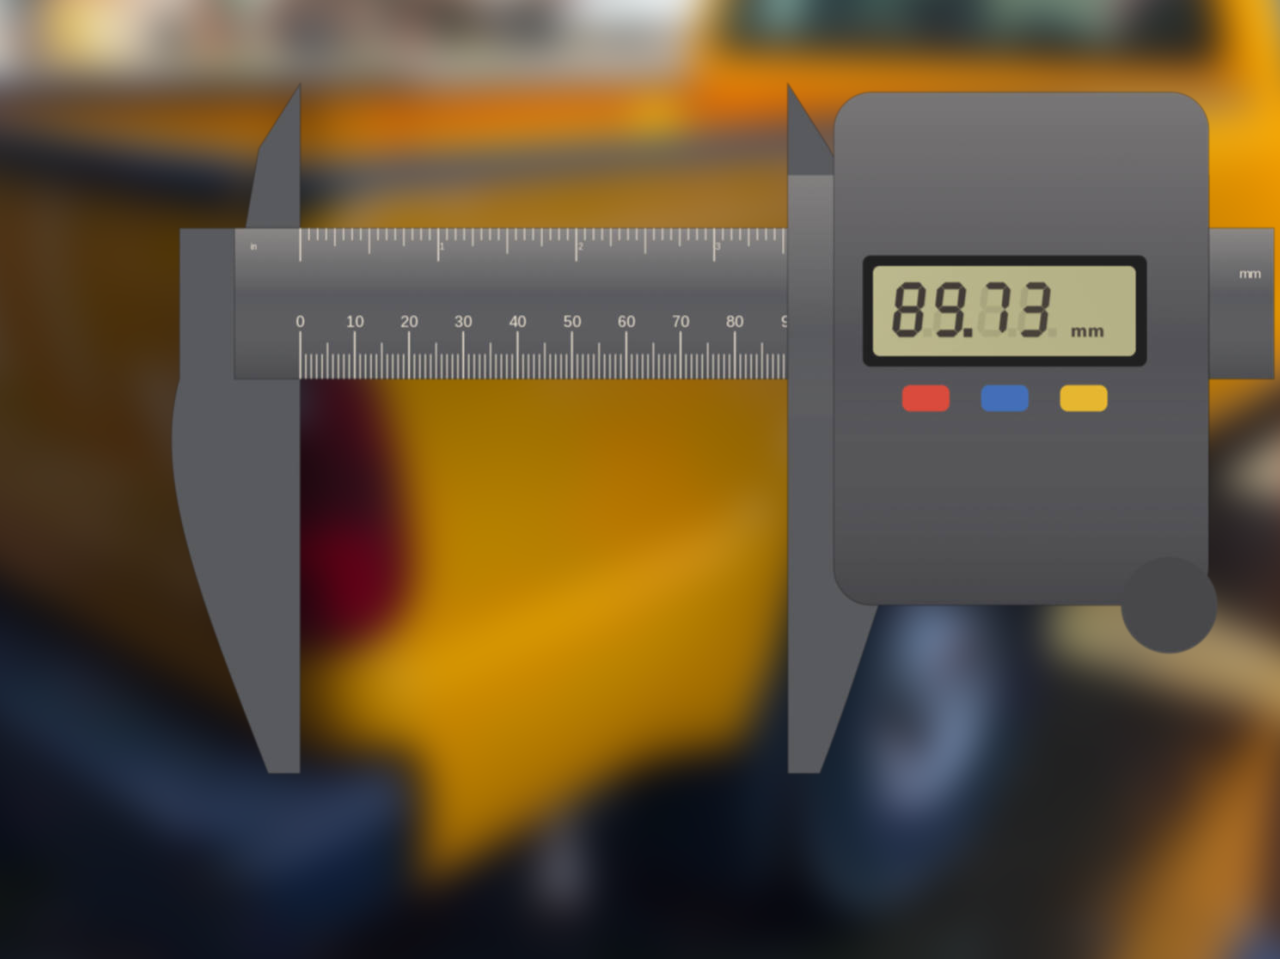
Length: mm 89.73
